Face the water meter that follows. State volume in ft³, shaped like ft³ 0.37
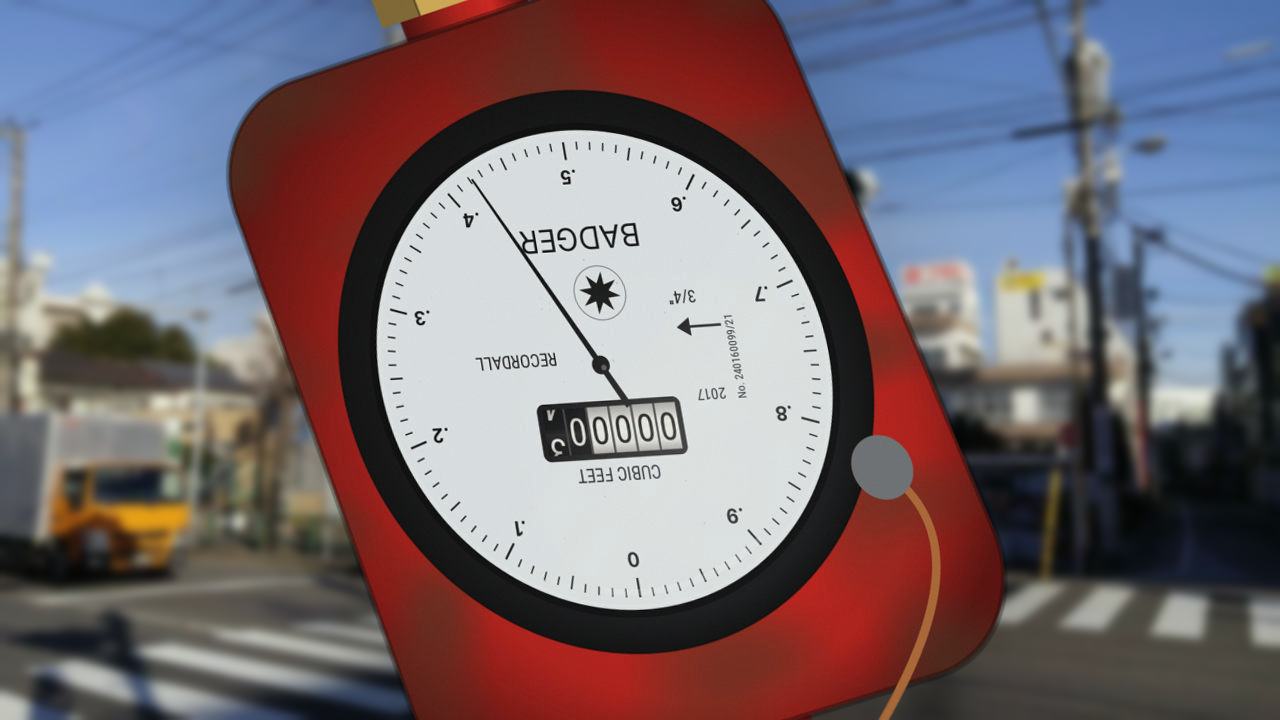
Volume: ft³ 3.42
